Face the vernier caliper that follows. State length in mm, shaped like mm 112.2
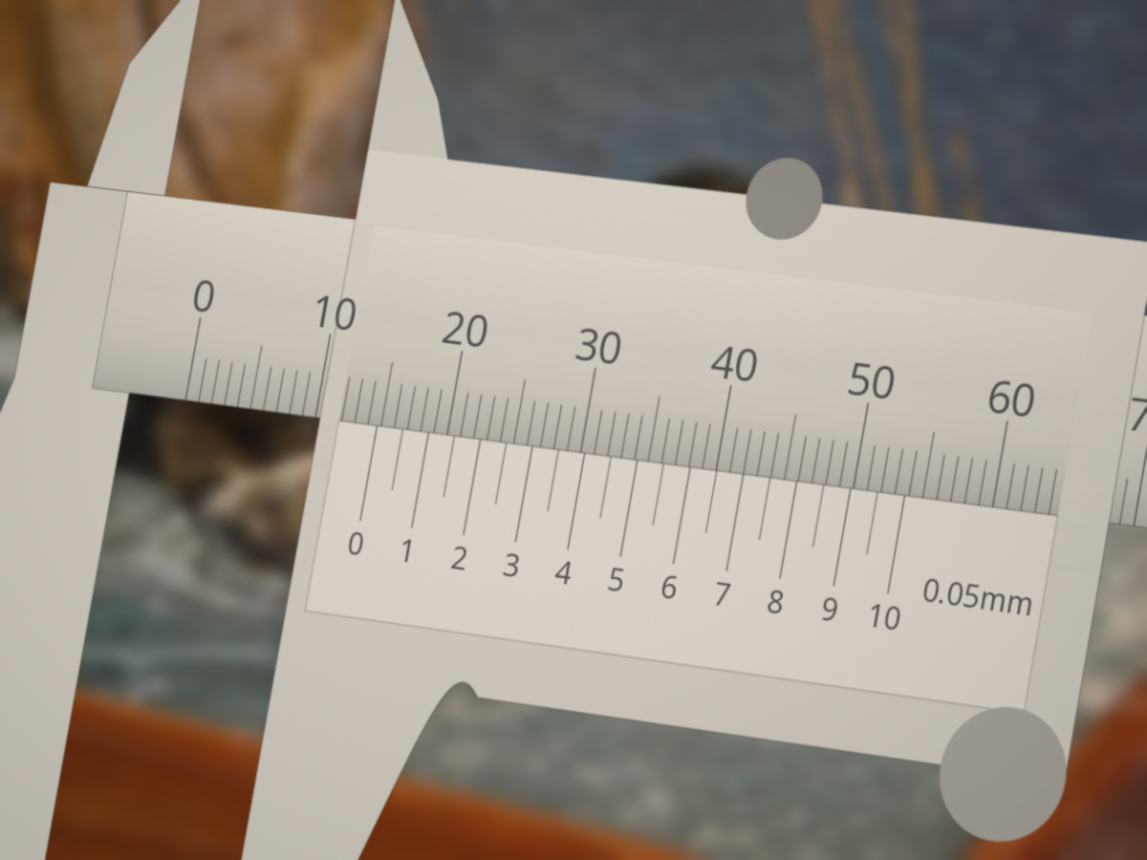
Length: mm 14.7
